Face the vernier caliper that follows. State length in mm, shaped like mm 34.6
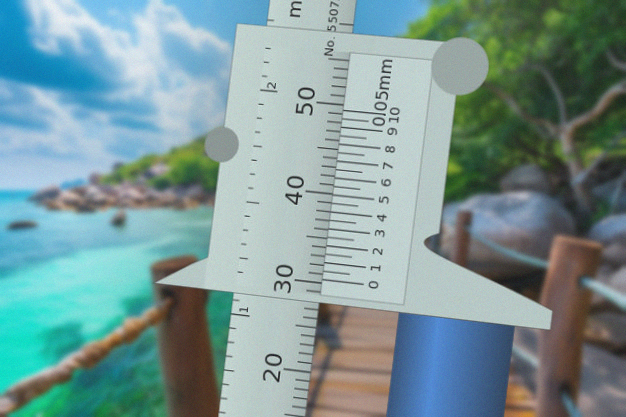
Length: mm 30.4
